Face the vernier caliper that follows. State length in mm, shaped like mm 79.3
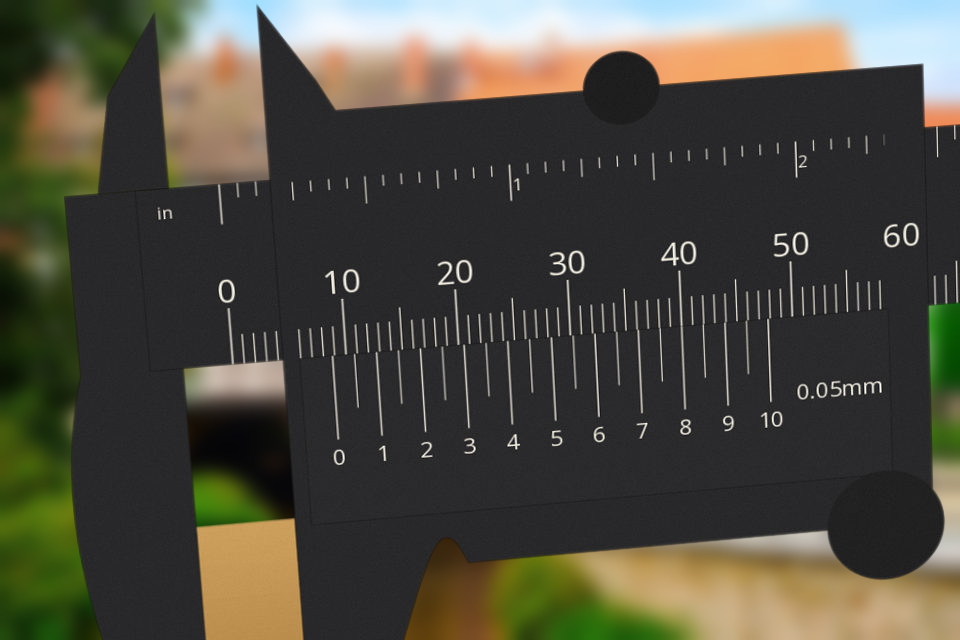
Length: mm 8.8
